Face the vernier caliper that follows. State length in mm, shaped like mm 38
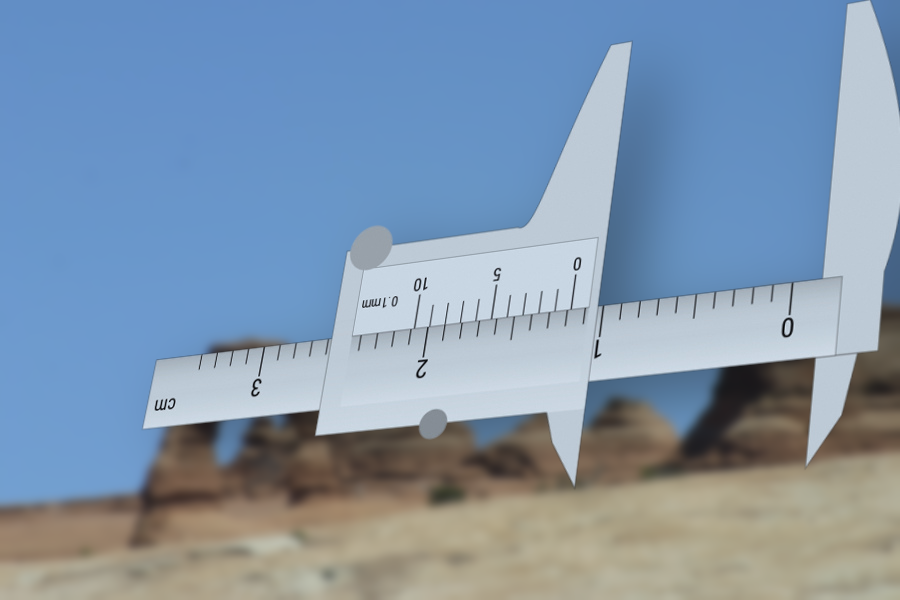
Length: mm 11.8
